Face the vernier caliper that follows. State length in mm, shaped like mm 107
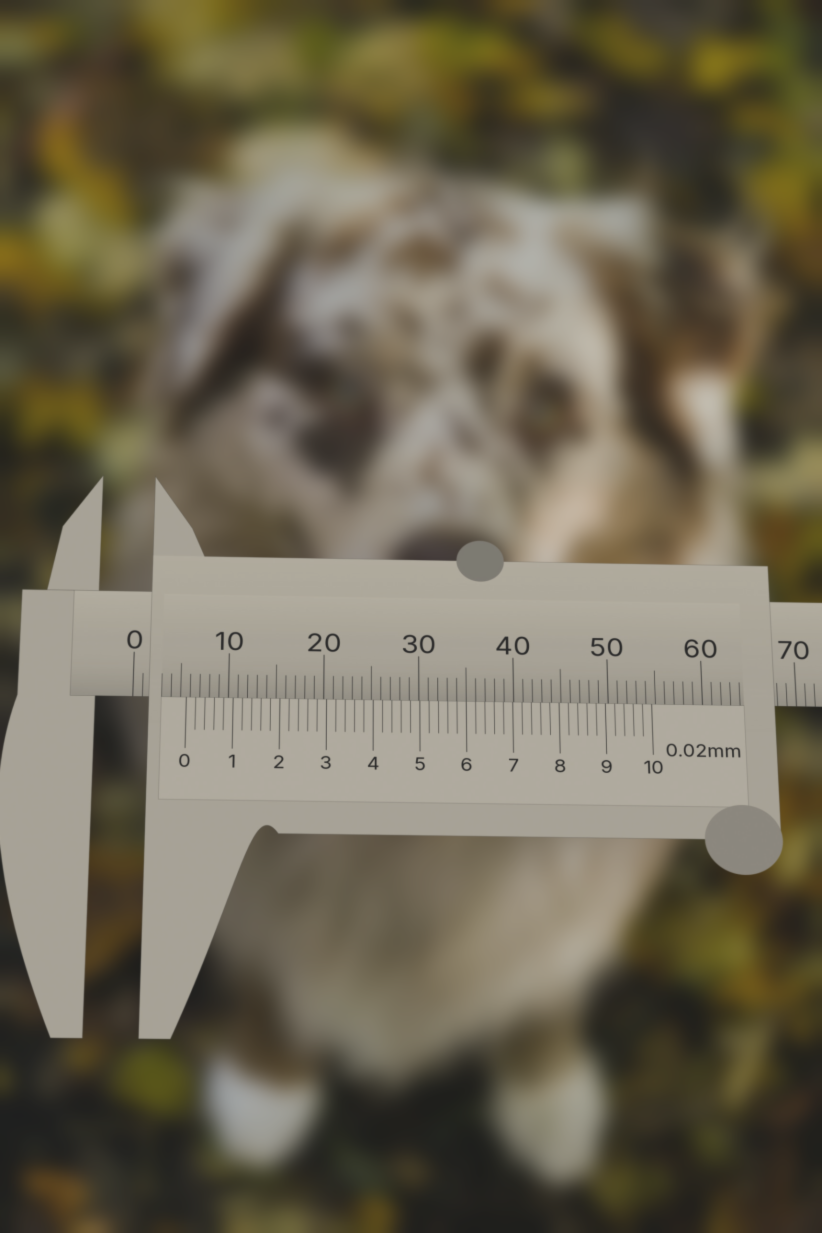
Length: mm 5.6
